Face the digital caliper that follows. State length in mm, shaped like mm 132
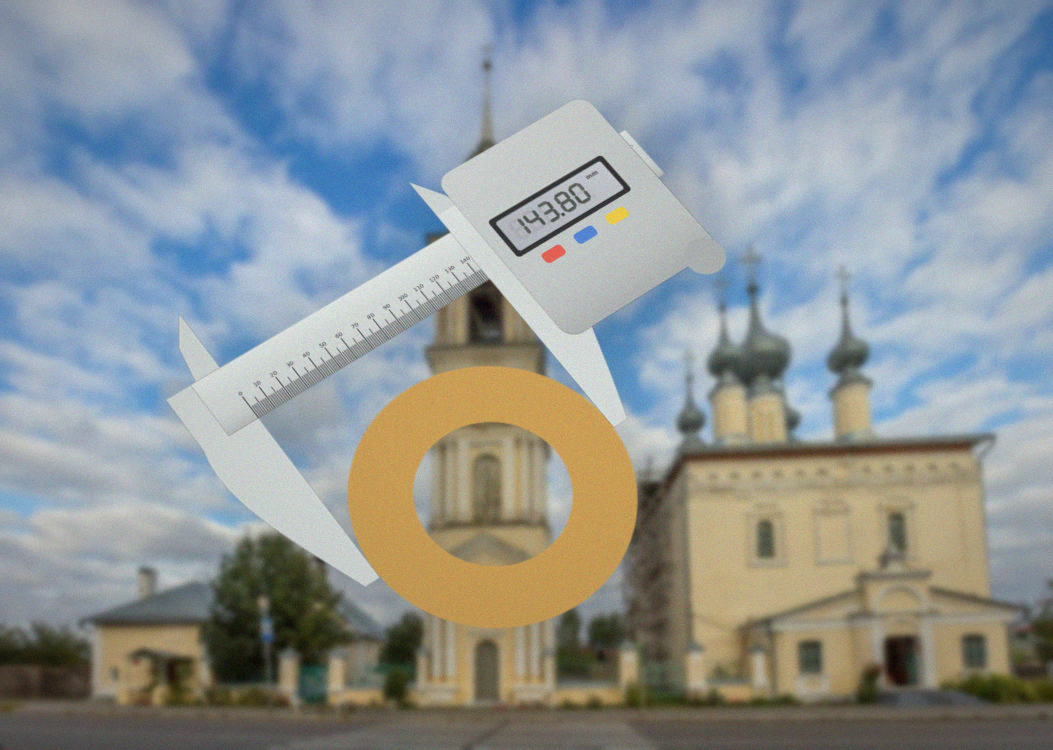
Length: mm 143.80
